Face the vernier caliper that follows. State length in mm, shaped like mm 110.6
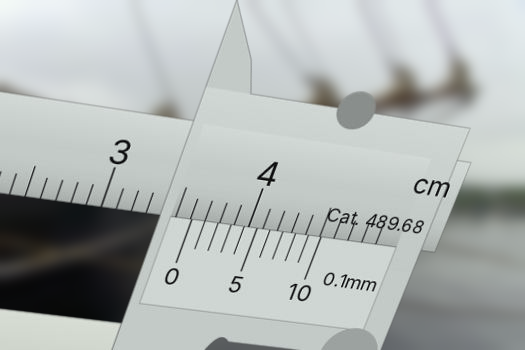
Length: mm 36.1
